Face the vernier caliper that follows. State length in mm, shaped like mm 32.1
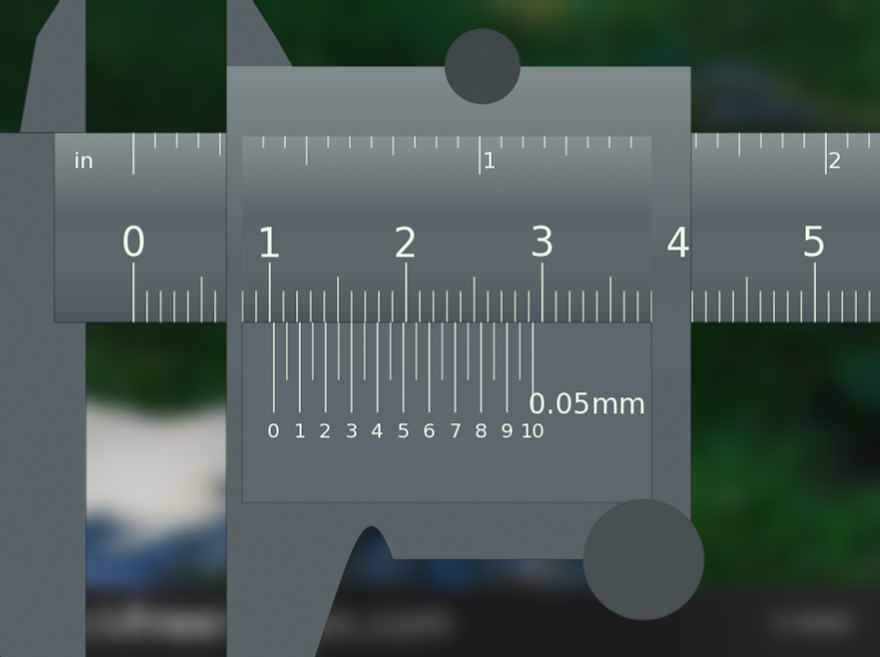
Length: mm 10.3
